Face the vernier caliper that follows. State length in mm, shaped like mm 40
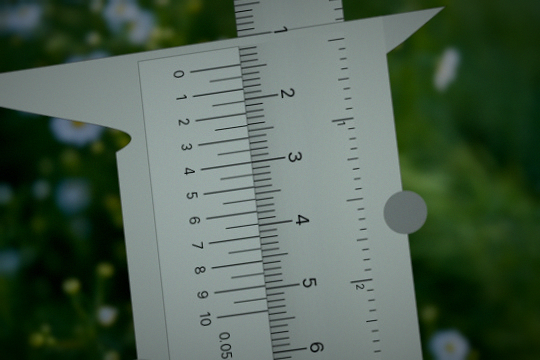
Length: mm 14.4
